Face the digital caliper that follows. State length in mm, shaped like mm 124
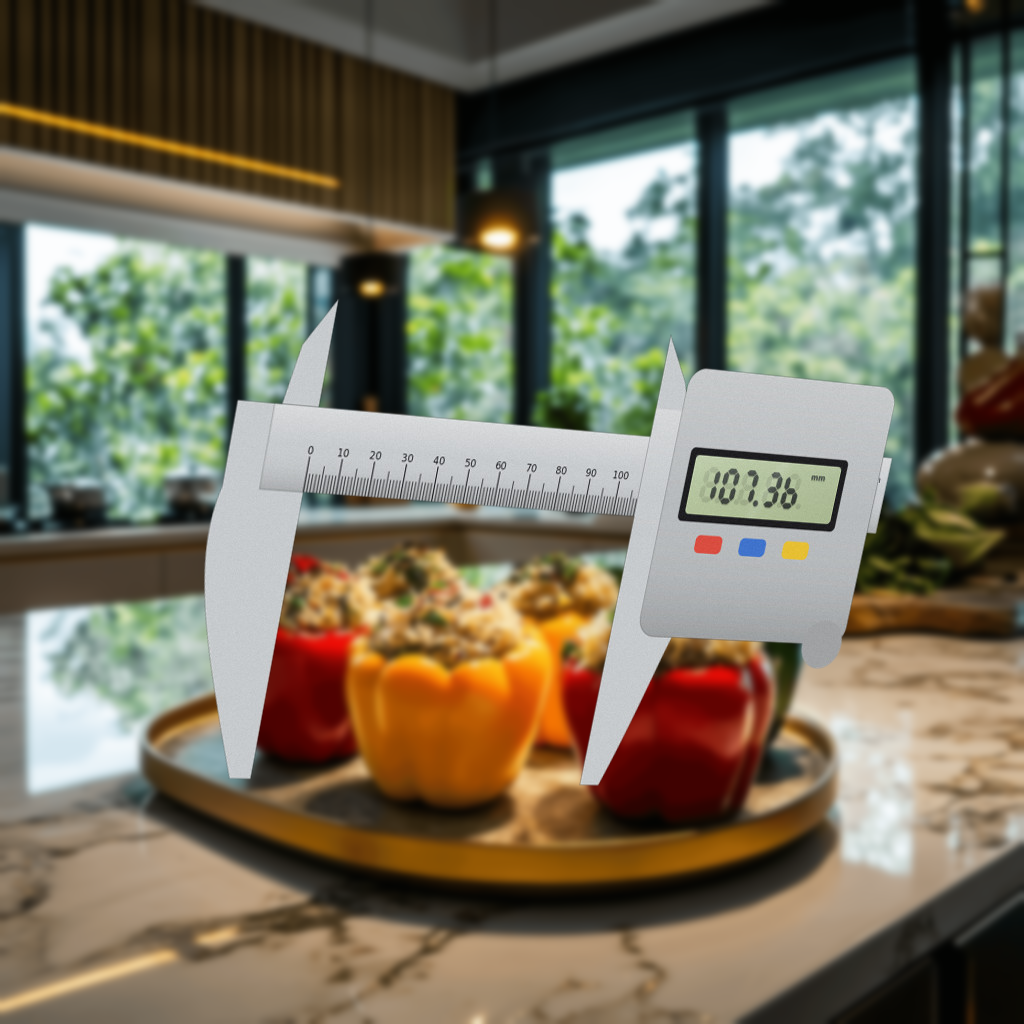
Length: mm 107.36
